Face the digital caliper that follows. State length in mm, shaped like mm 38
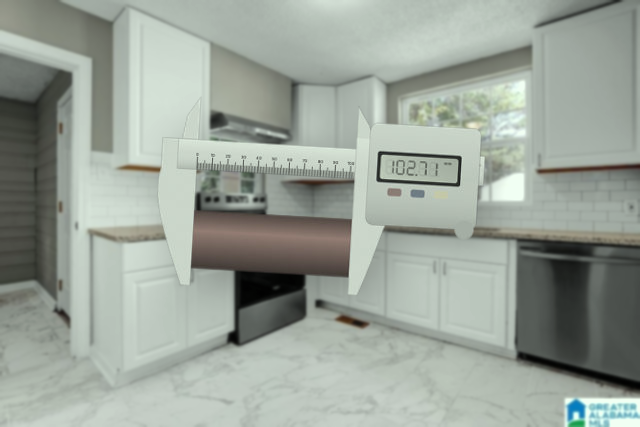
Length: mm 102.71
